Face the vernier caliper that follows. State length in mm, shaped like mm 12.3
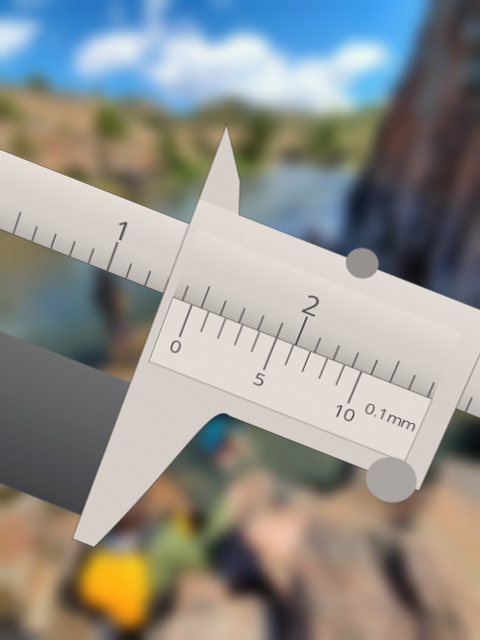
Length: mm 14.5
